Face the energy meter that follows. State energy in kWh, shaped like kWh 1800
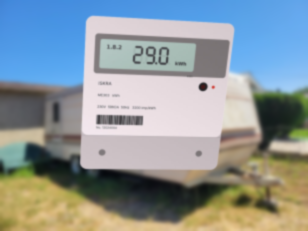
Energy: kWh 29.0
